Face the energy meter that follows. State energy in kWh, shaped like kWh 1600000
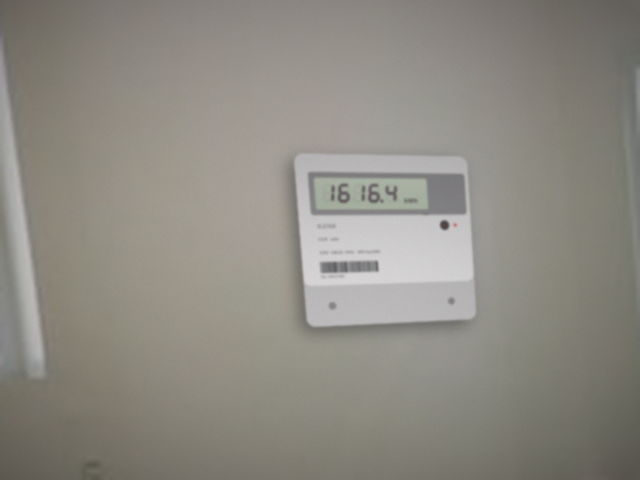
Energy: kWh 1616.4
